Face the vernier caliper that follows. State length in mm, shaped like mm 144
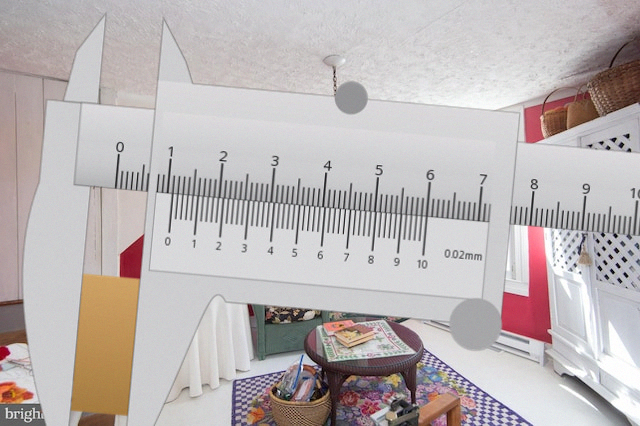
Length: mm 11.0
